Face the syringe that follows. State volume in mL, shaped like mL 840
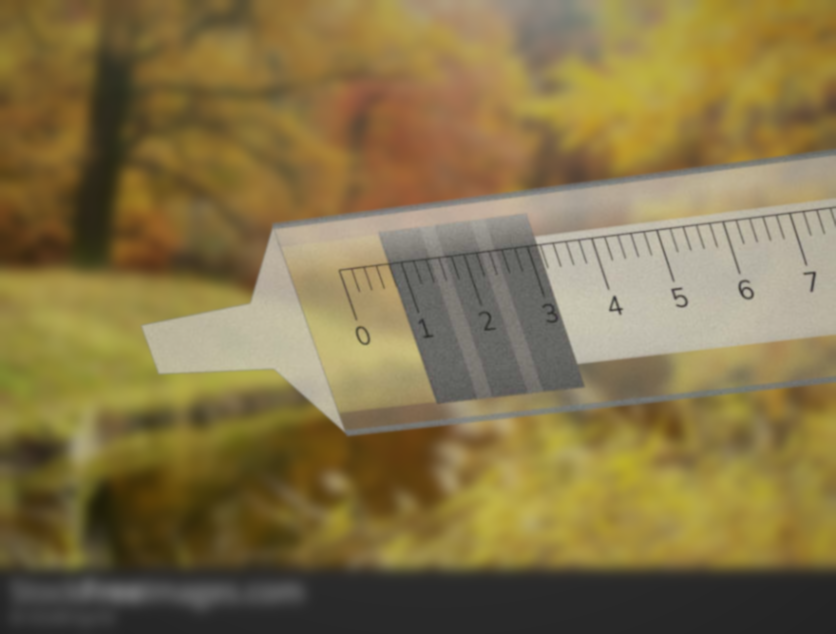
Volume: mL 0.8
